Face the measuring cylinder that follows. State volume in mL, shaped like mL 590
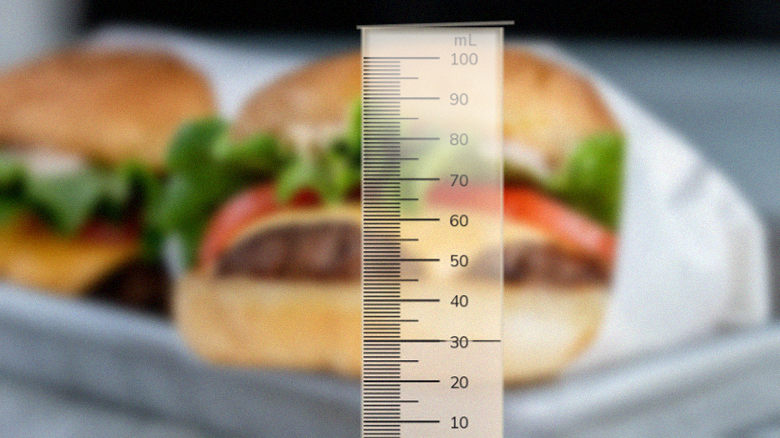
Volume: mL 30
